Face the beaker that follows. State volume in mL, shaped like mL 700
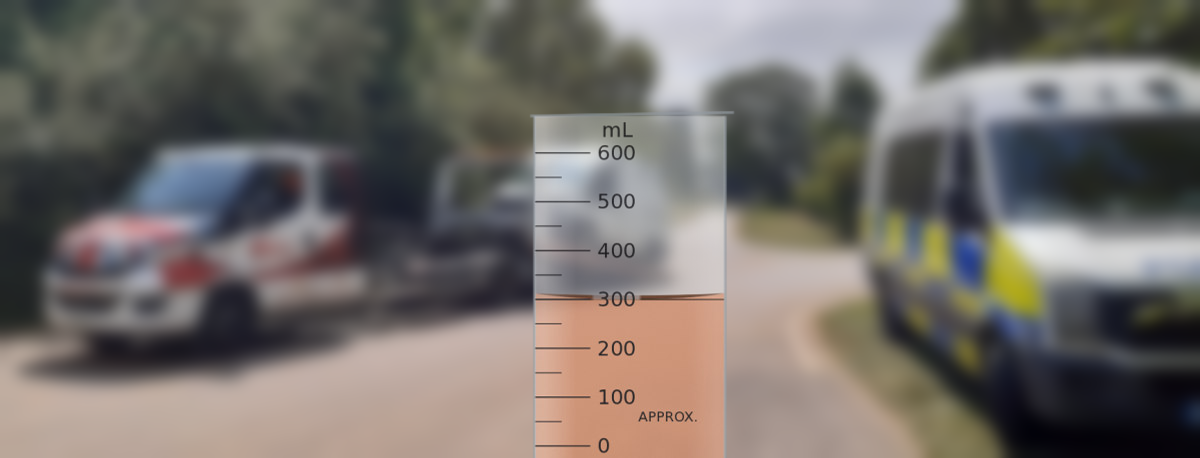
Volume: mL 300
